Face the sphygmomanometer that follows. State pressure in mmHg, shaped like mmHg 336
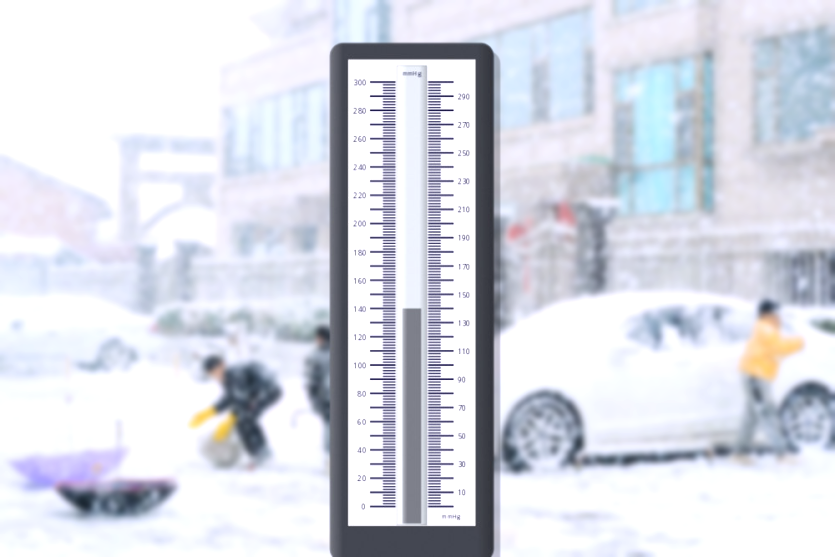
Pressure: mmHg 140
